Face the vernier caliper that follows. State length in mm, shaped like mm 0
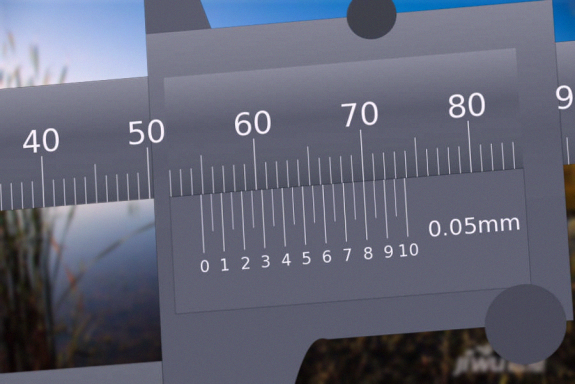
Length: mm 54.8
